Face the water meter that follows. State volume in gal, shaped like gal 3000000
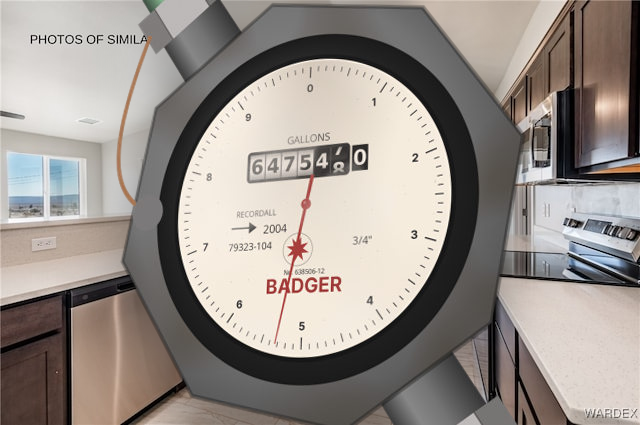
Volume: gal 6475475.3
